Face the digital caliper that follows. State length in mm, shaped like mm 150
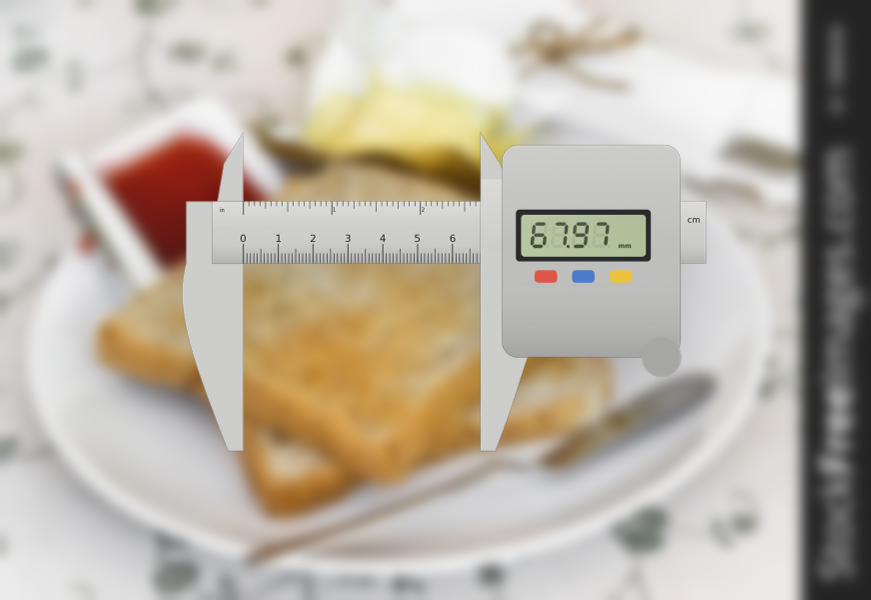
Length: mm 67.97
